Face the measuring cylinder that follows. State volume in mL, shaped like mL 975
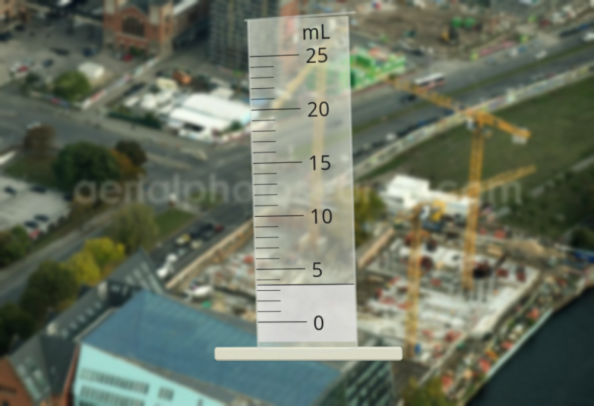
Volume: mL 3.5
